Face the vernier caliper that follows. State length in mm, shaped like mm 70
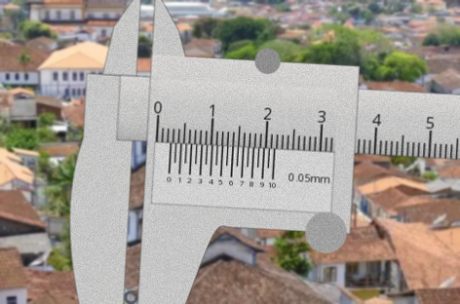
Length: mm 2.6
